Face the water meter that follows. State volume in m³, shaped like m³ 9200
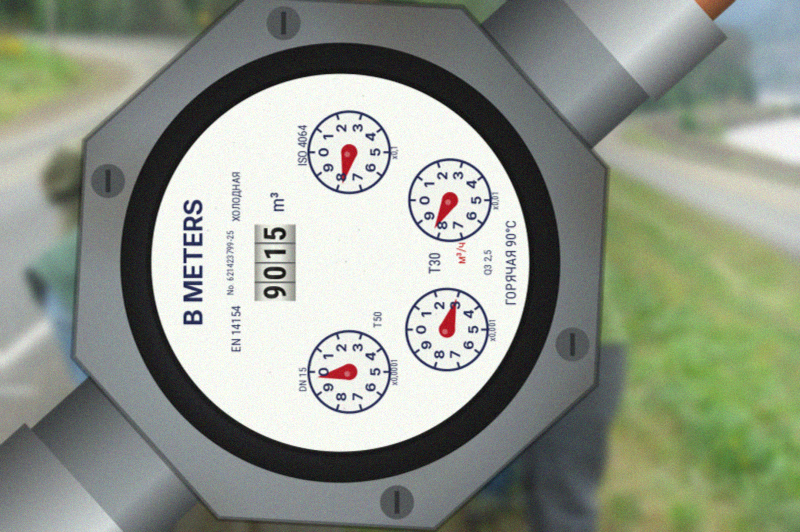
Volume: m³ 9015.7829
